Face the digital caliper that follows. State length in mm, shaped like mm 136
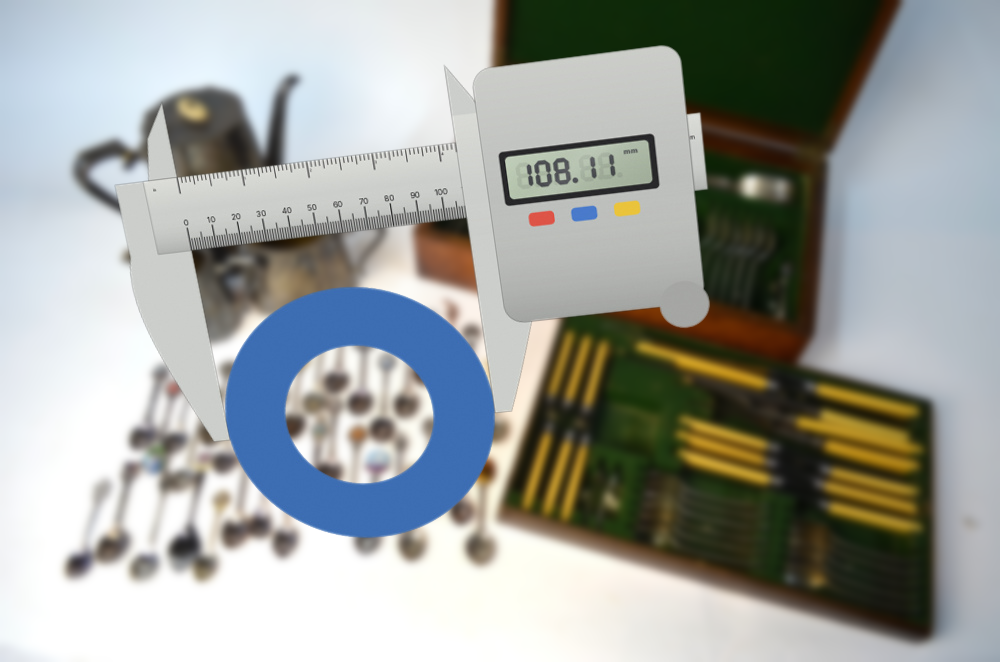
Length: mm 108.11
